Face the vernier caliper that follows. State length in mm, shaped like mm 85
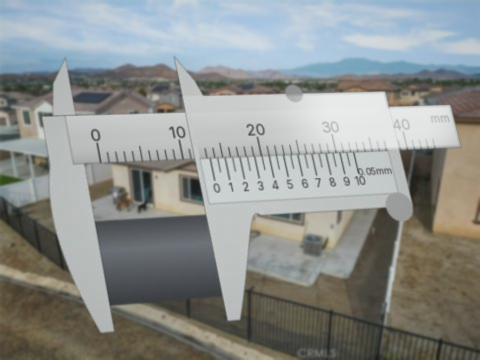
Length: mm 13.4
